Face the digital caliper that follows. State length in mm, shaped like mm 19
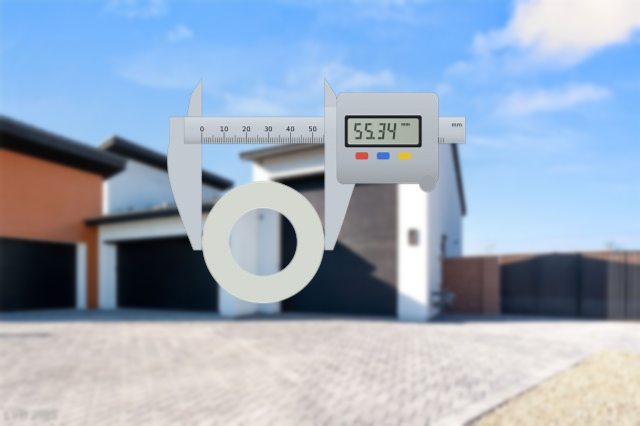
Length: mm 55.34
